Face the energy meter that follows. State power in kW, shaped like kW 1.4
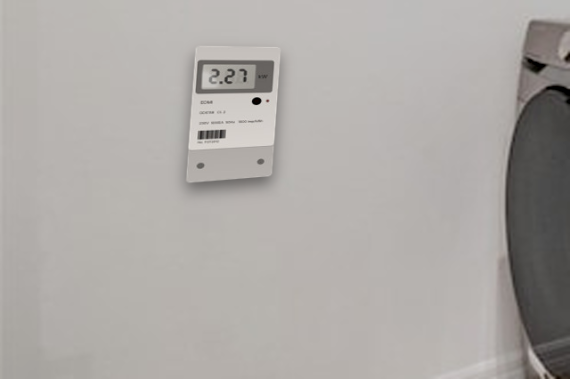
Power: kW 2.27
